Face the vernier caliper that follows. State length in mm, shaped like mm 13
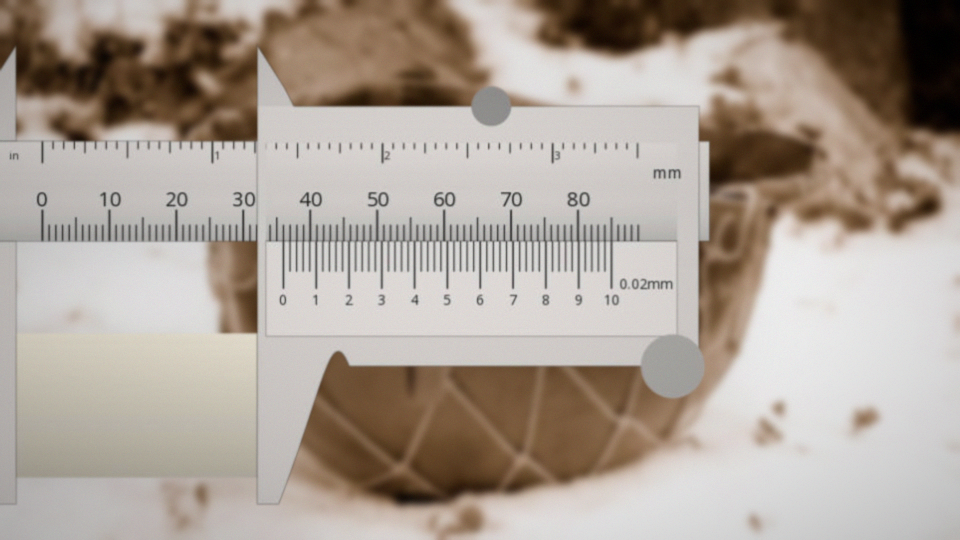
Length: mm 36.0
